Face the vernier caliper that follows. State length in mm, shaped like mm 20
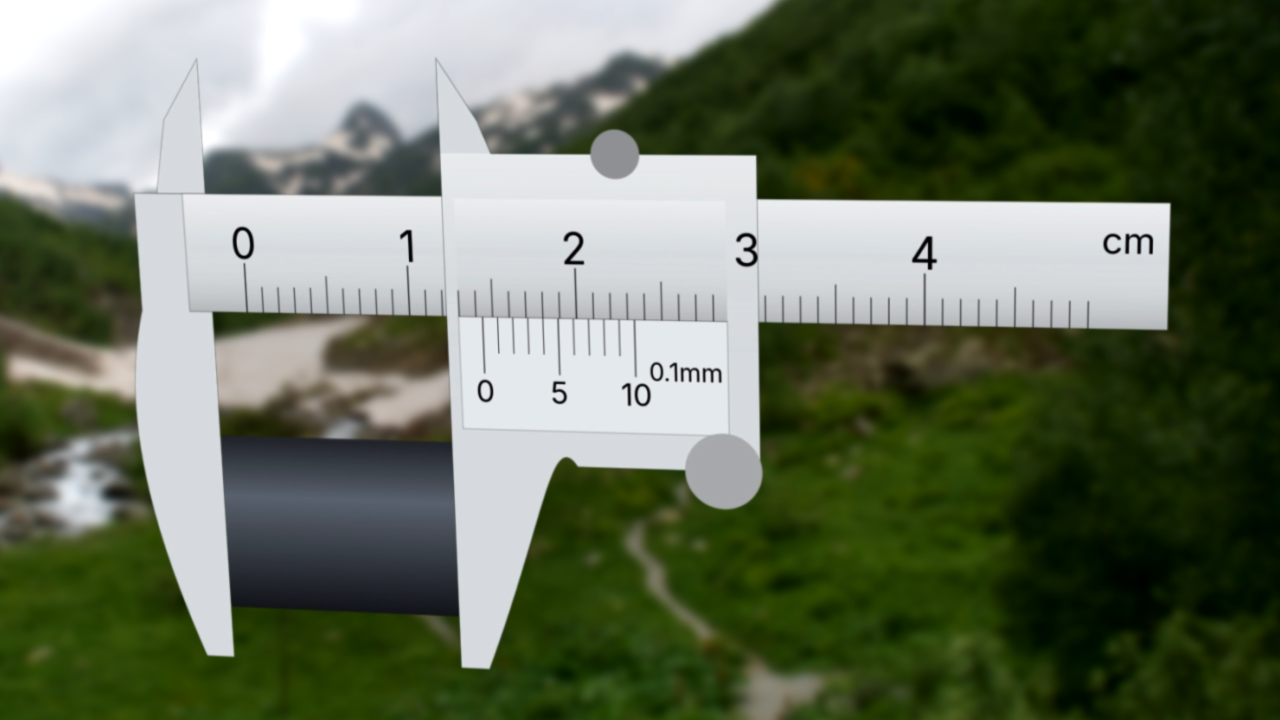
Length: mm 14.4
